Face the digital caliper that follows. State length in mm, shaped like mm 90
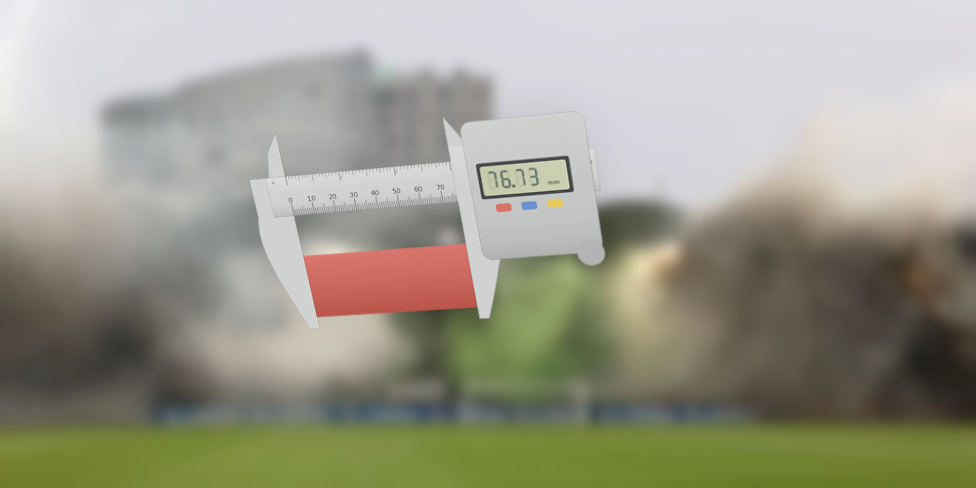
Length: mm 76.73
